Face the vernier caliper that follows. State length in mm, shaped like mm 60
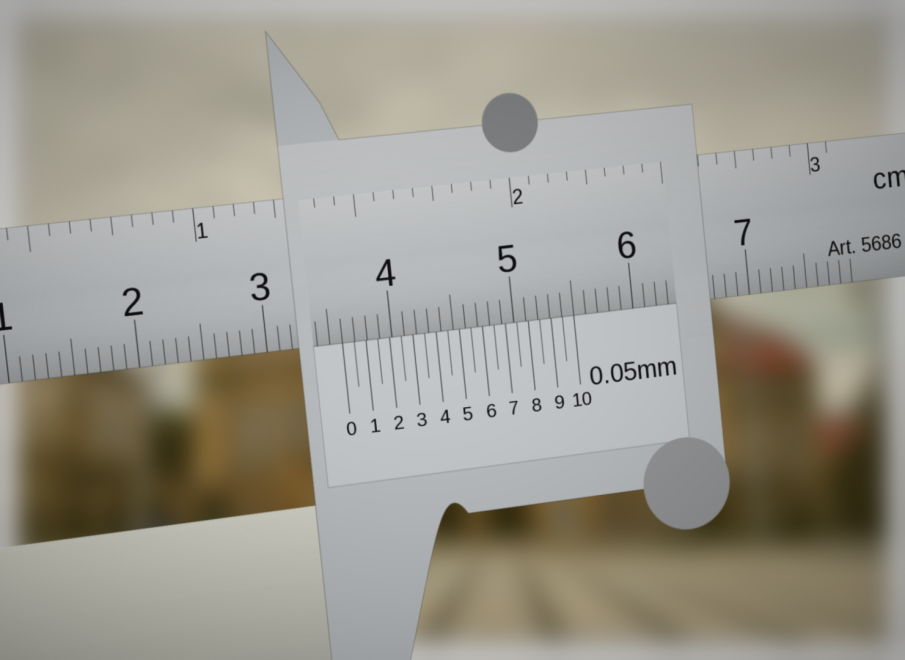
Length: mm 36.0
